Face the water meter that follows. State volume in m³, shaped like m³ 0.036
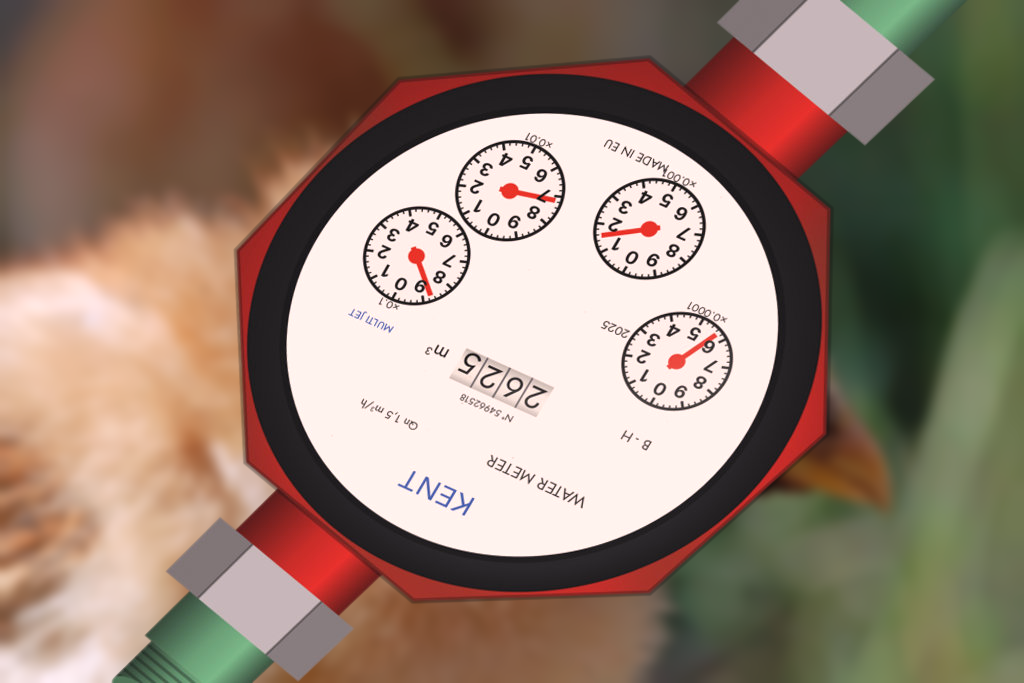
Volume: m³ 2624.8715
